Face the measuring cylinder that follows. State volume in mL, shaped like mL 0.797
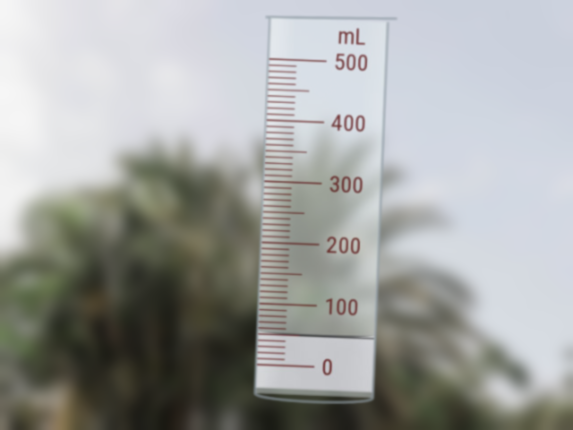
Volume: mL 50
